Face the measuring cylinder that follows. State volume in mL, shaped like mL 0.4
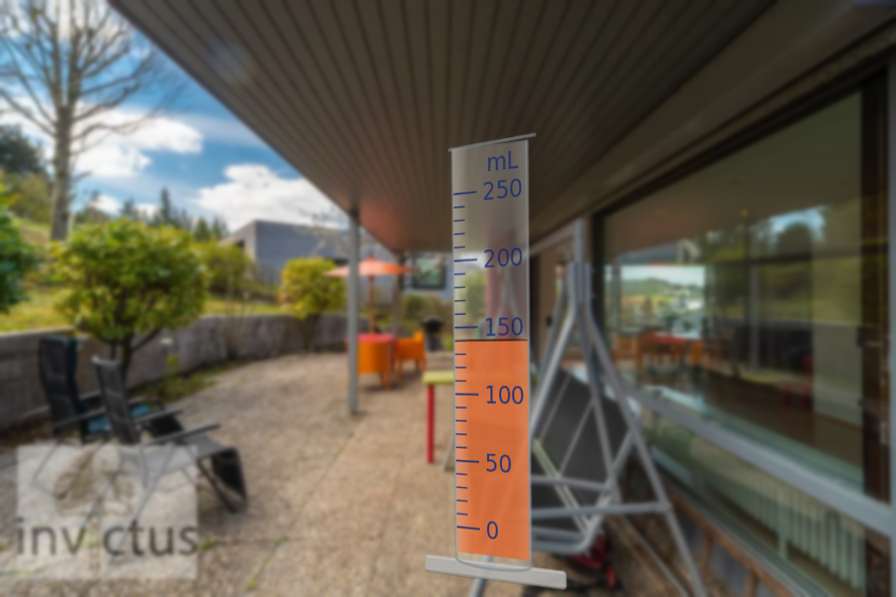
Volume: mL 140
